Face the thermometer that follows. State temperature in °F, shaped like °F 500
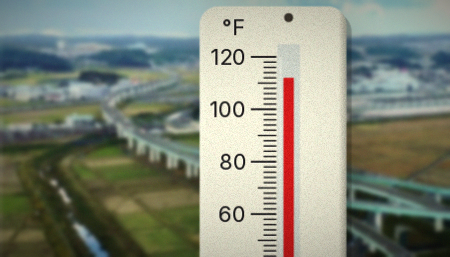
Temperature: °F 112
